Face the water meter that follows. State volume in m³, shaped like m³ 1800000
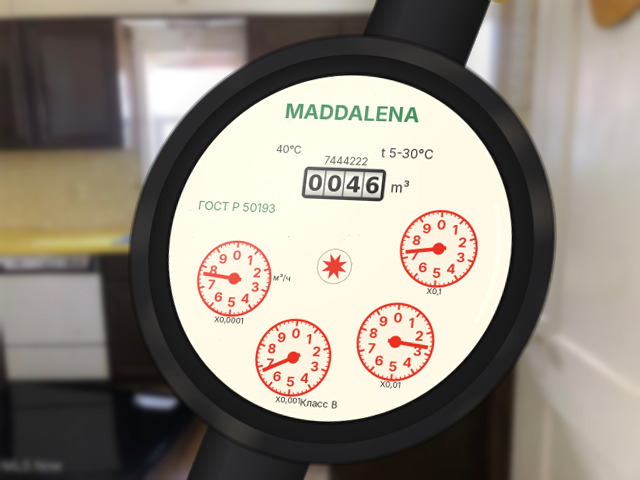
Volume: m³ 46.7267
